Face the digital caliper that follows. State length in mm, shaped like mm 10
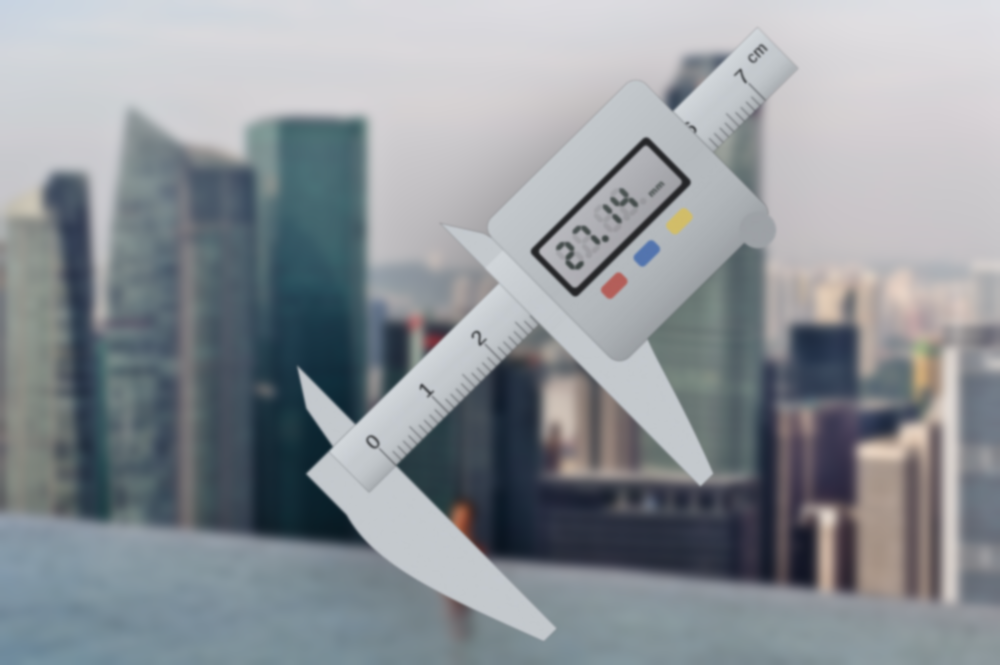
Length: mm 27.14
